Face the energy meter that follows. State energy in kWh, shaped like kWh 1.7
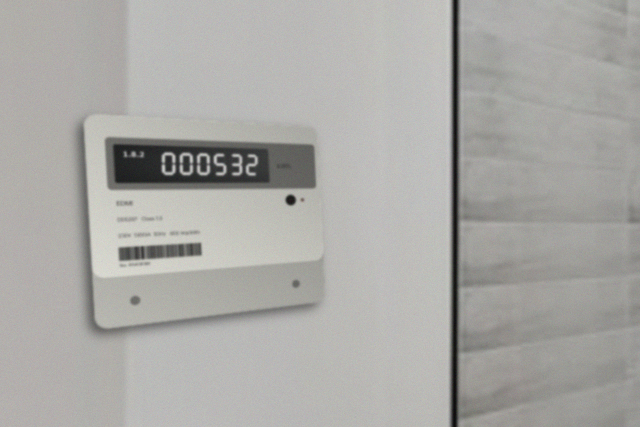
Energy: kWh 532
